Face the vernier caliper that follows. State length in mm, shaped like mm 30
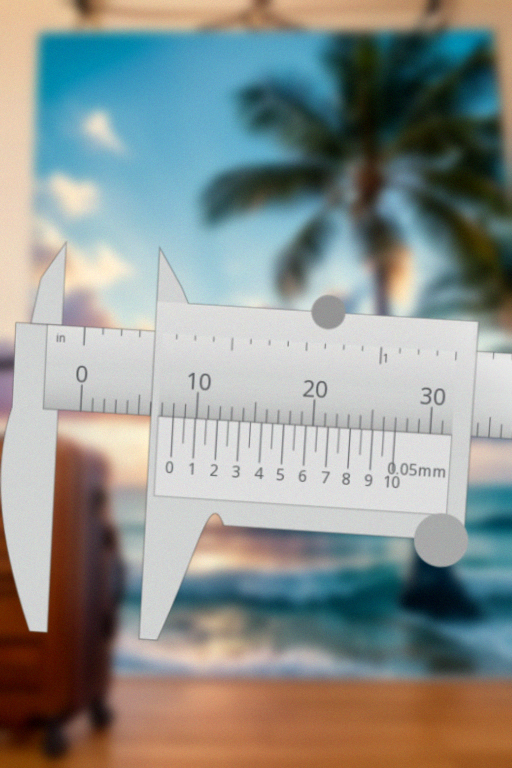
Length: mm 8.0
